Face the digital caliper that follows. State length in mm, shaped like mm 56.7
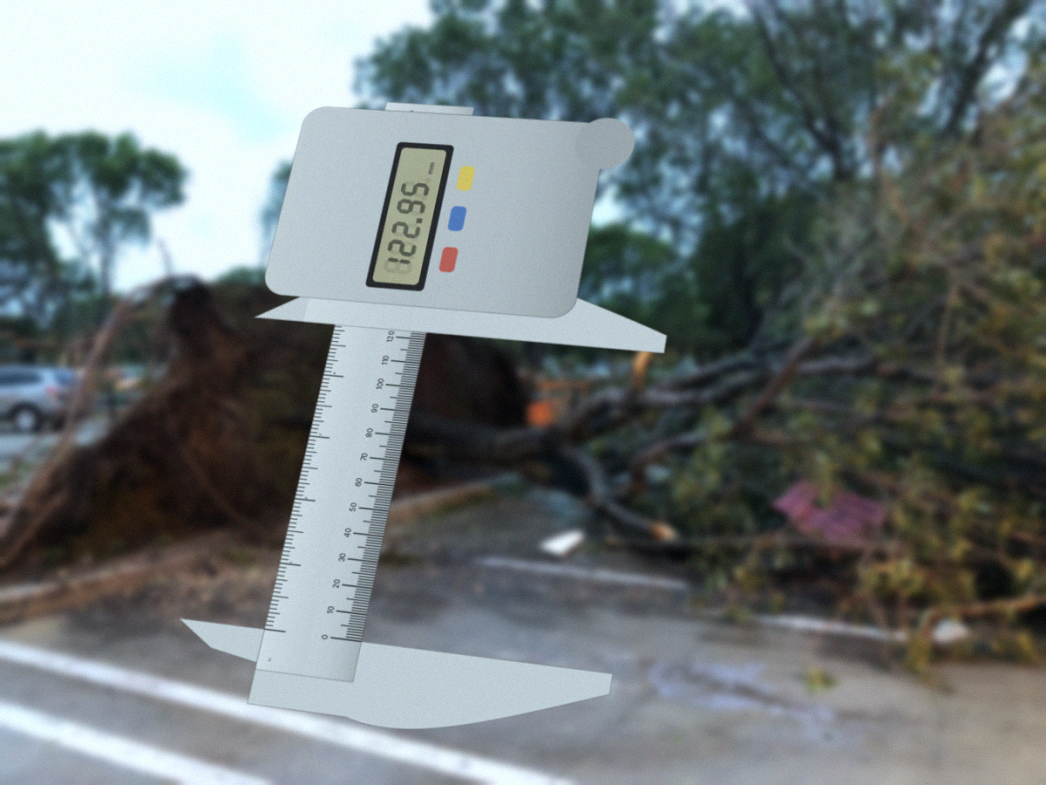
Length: mm 122.95
